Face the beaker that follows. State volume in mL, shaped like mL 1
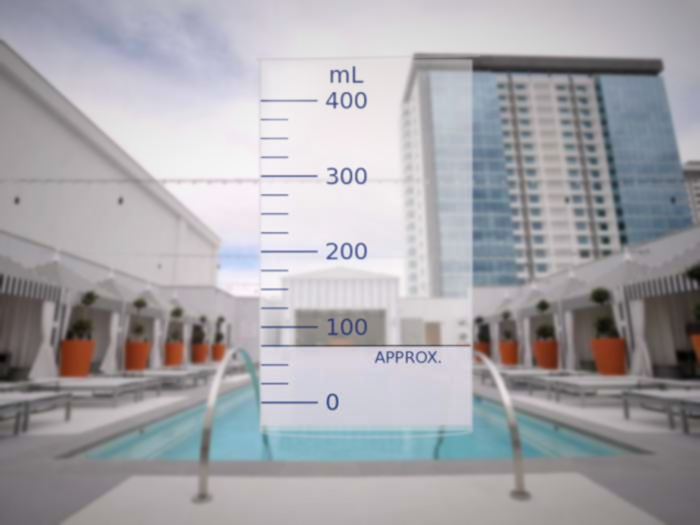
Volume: mL 75
